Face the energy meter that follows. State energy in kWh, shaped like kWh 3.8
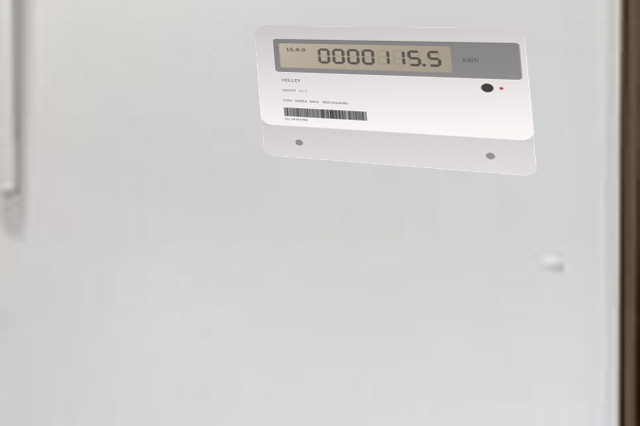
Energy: kWh 115.5
